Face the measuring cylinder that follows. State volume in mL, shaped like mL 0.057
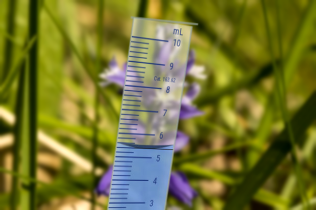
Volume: mL 5.4
